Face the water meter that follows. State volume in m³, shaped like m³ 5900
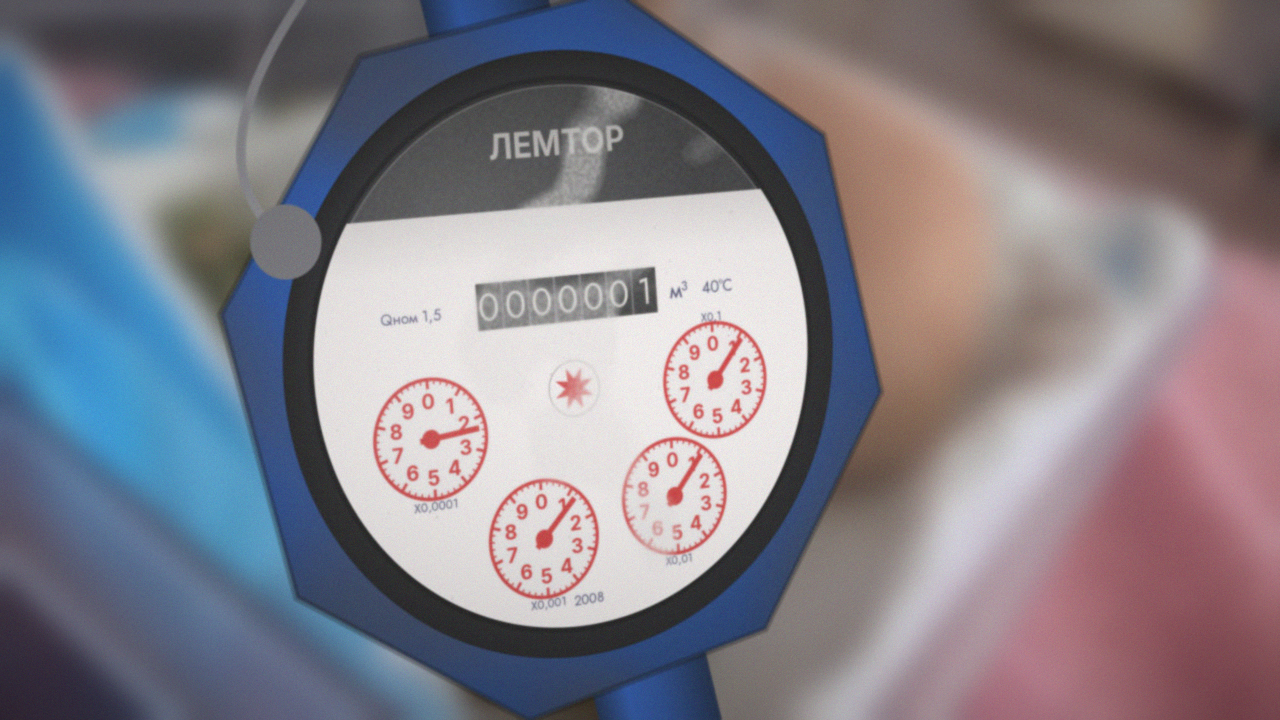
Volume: m³ 1.1112
